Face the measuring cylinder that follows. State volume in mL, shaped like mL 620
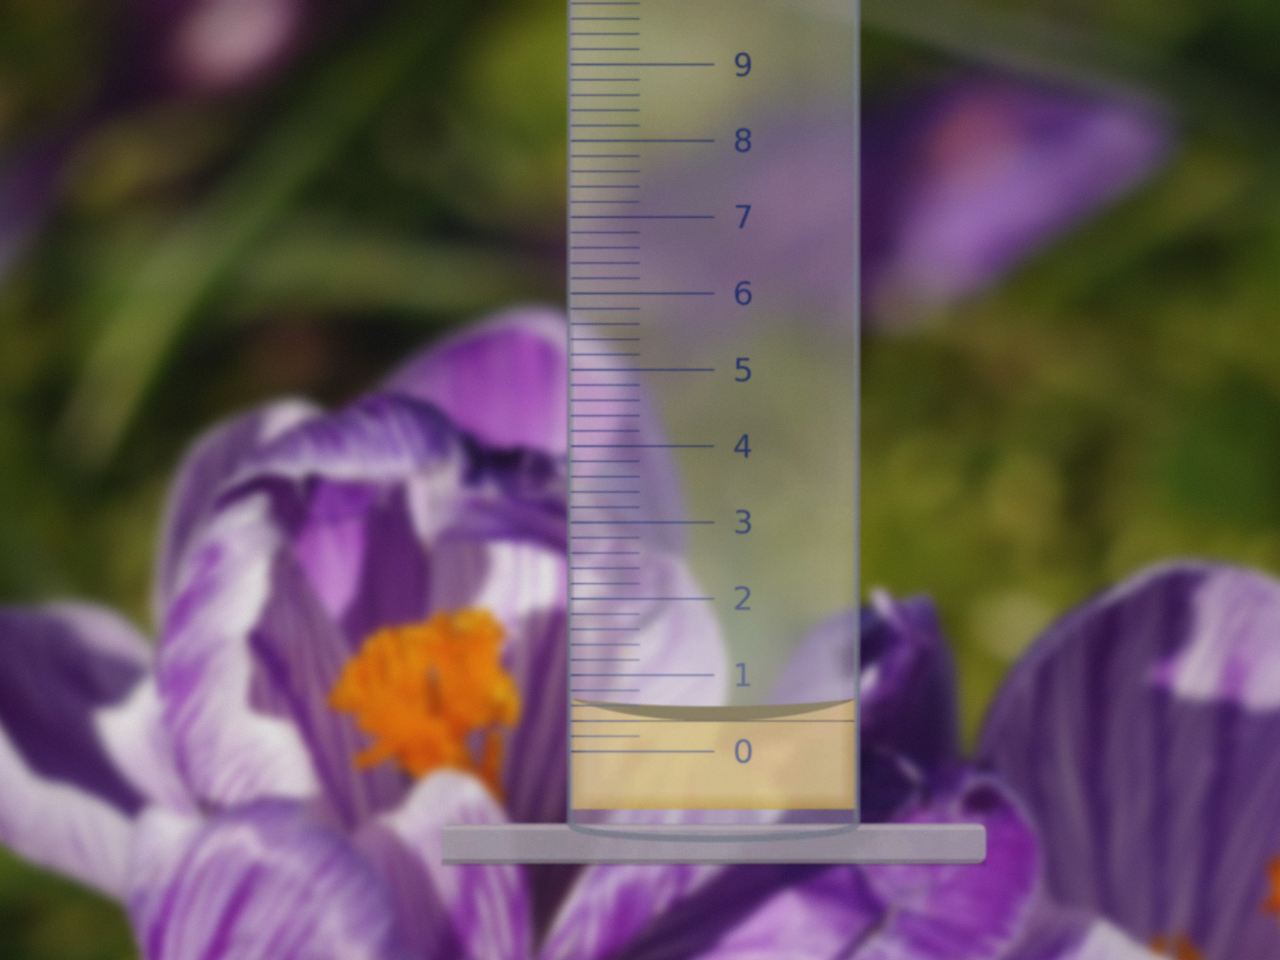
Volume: mL 0.4
